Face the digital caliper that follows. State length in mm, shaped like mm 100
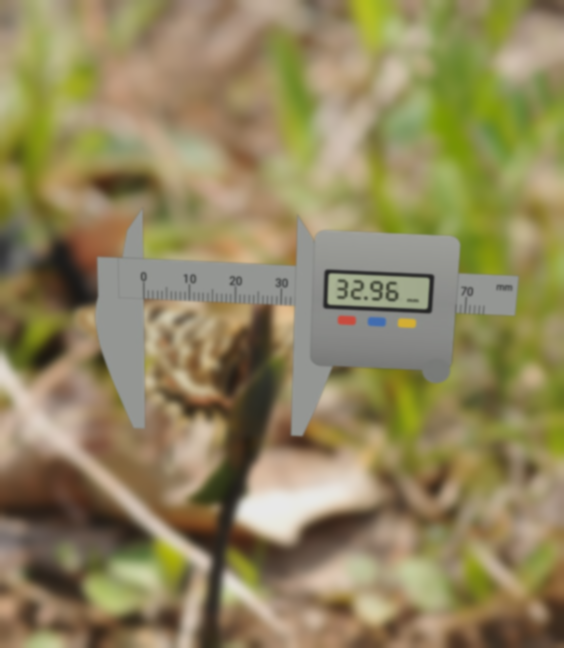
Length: mm 32.96
